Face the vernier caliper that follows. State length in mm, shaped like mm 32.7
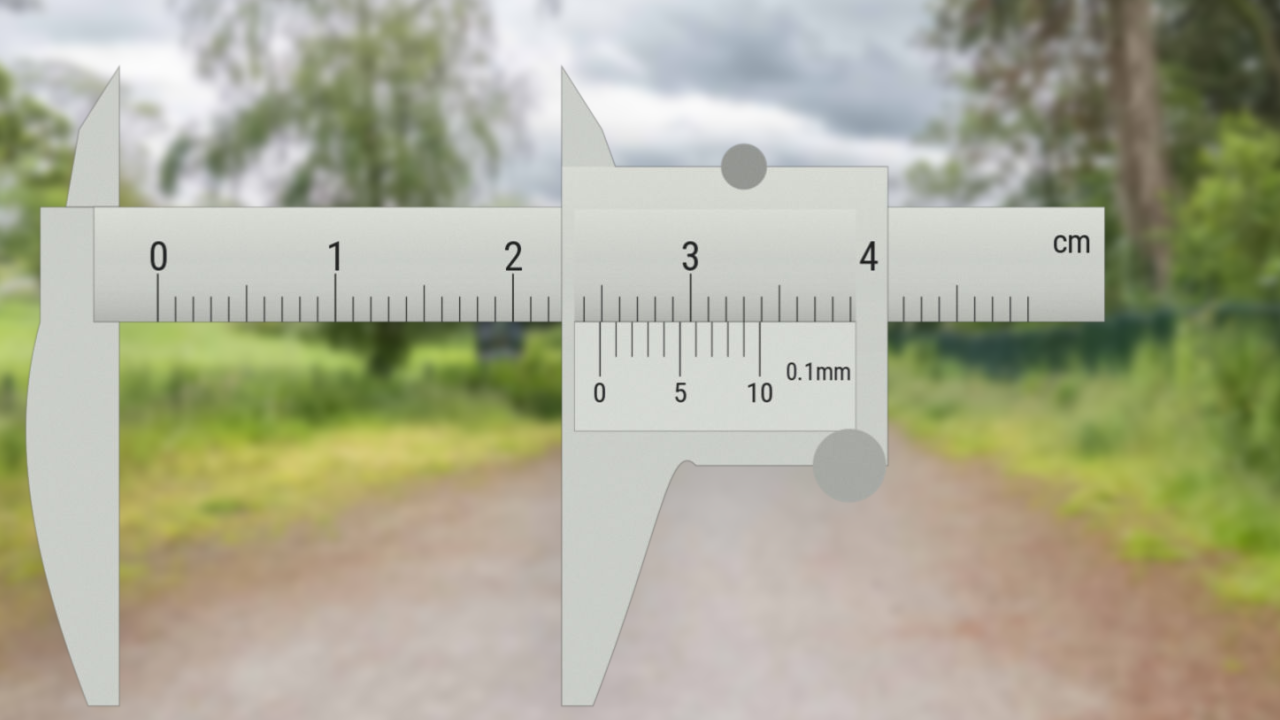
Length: mm 24.9
